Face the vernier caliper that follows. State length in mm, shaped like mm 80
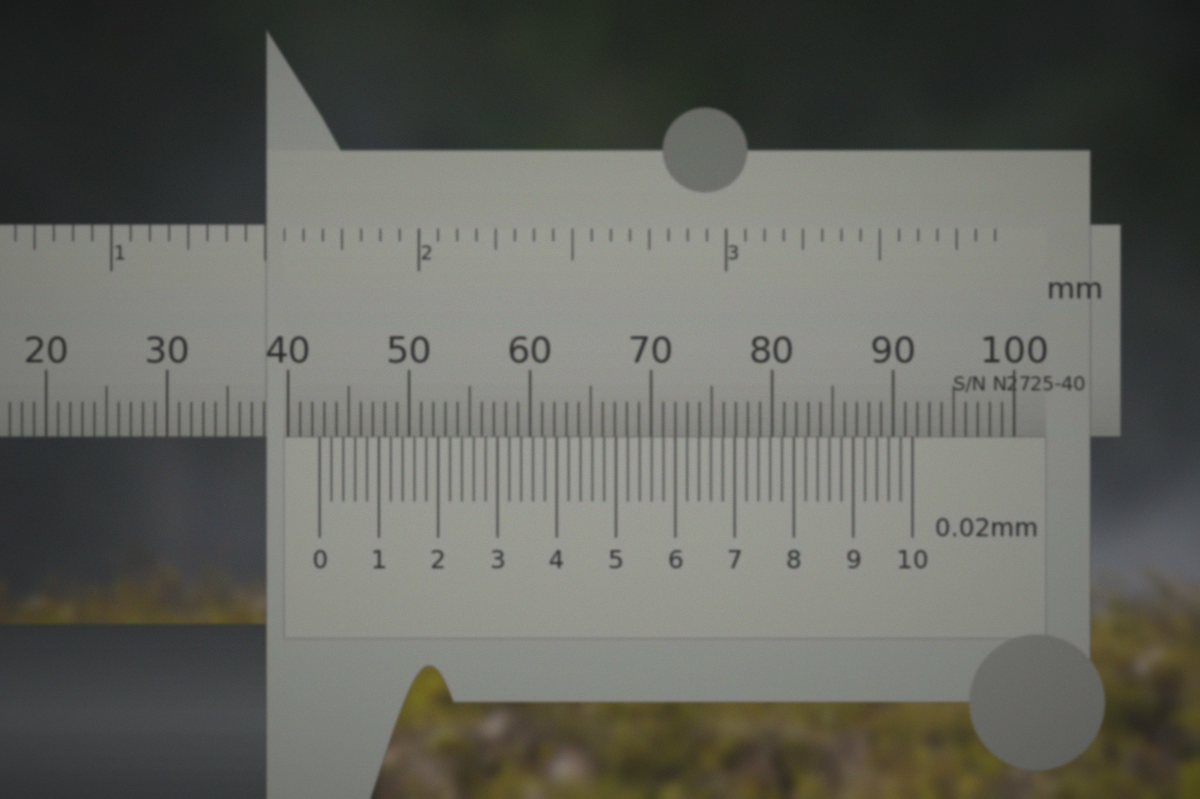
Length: mm 42.6
